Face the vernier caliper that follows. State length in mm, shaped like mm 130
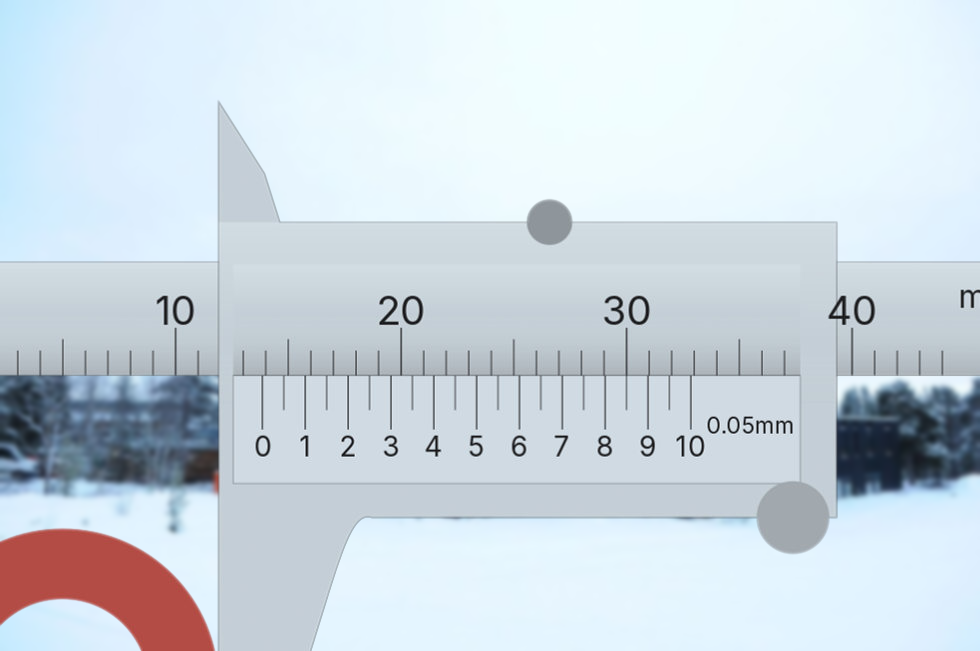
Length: mm 13.85
